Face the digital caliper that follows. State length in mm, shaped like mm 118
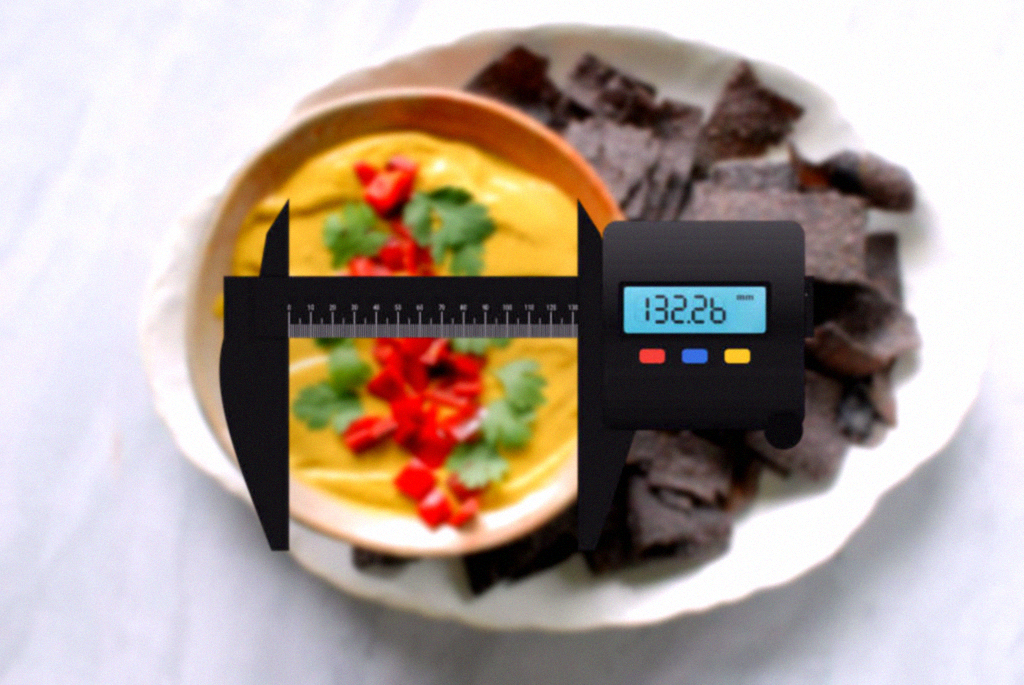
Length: mm 132.26
